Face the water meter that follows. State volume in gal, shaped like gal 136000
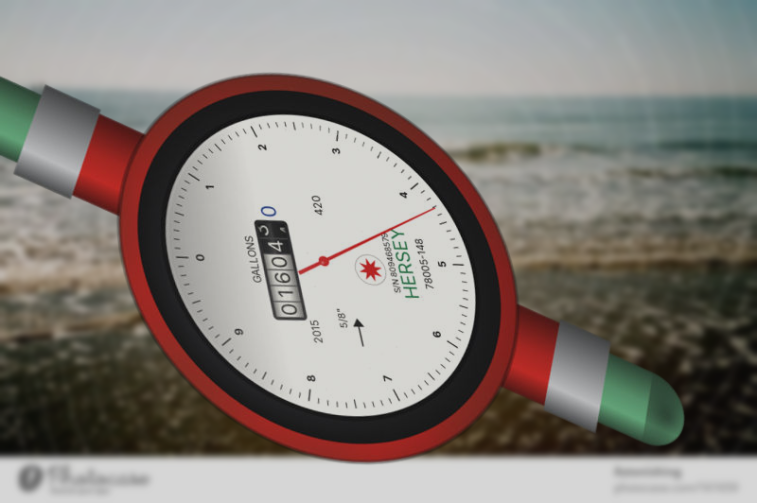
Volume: gal 160434.3
